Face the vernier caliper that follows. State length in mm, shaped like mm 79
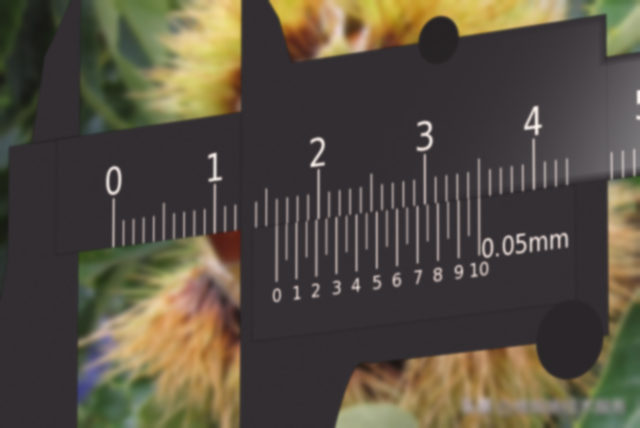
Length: mm 16.0
